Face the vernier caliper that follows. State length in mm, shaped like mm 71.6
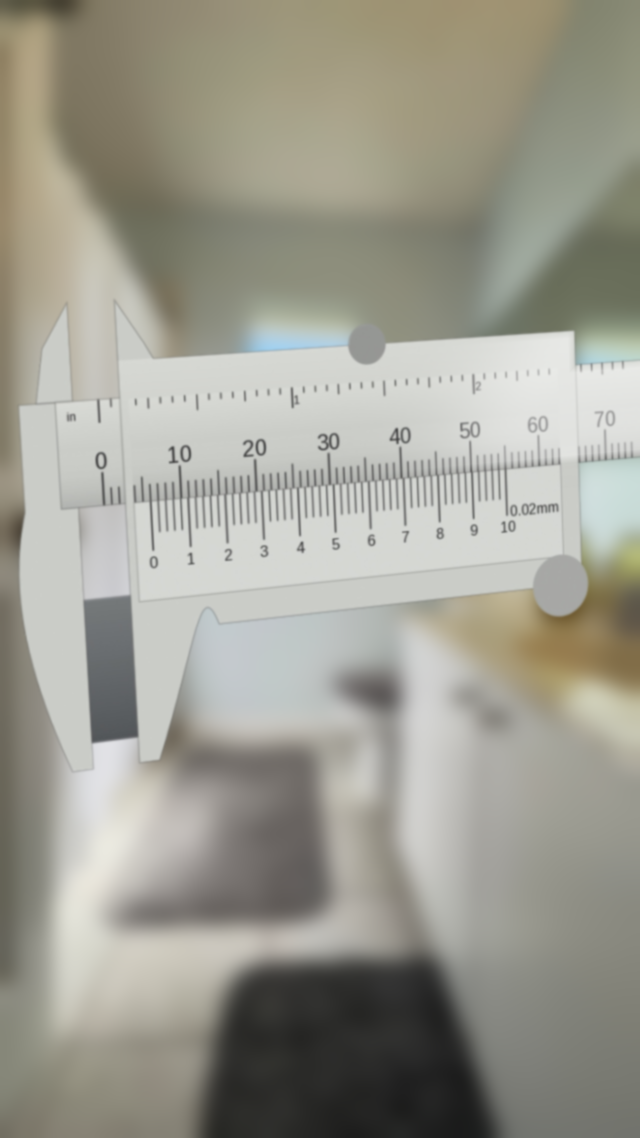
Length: mm 6.0
